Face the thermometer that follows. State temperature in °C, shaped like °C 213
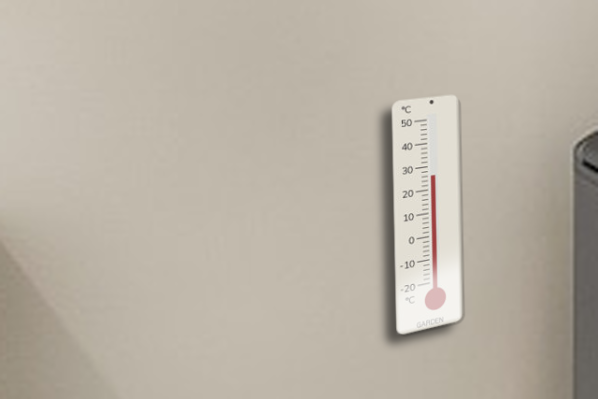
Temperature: °C 26
